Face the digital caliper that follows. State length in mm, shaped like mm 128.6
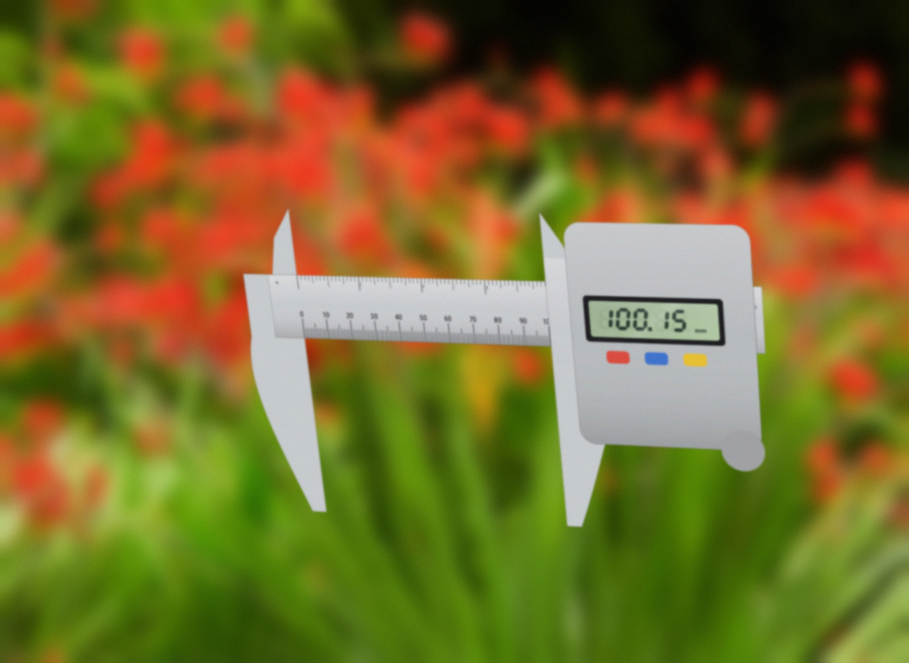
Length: mm 100.15
